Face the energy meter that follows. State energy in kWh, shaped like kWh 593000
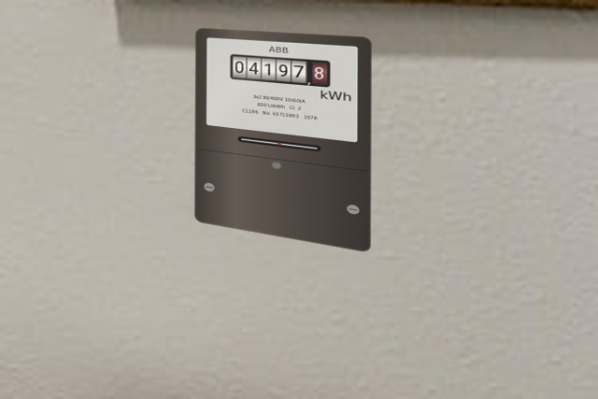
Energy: kWh 4197.8
